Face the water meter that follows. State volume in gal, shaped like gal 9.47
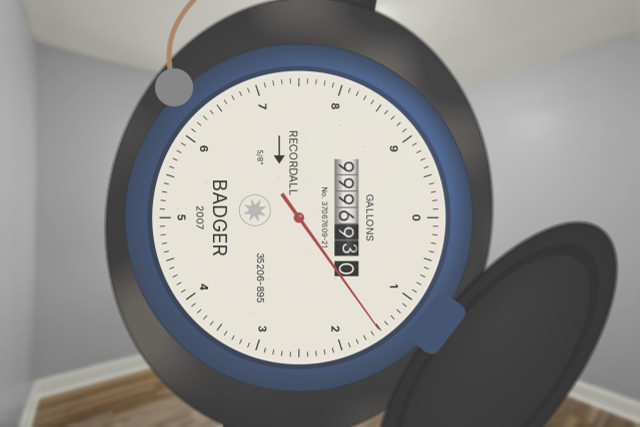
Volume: gal 9996931.5
